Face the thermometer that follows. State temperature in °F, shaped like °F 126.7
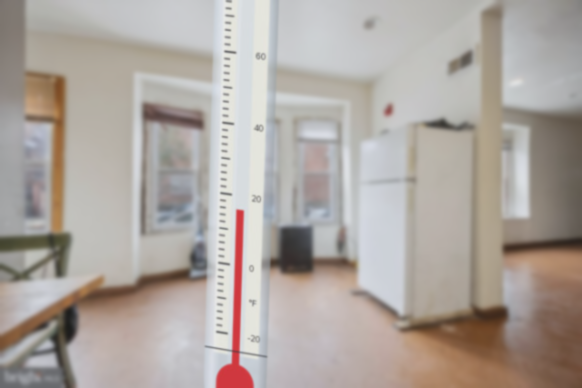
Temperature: °F 16
